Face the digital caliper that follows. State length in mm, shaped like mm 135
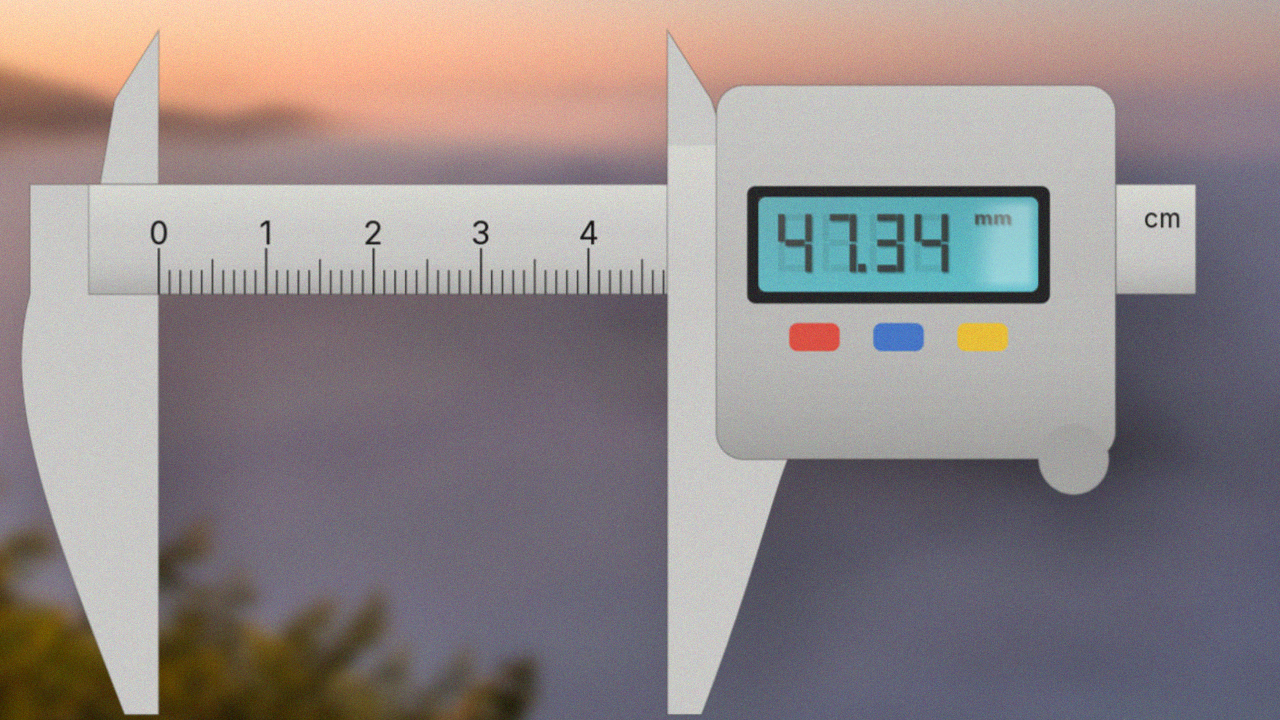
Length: mm 47.34
